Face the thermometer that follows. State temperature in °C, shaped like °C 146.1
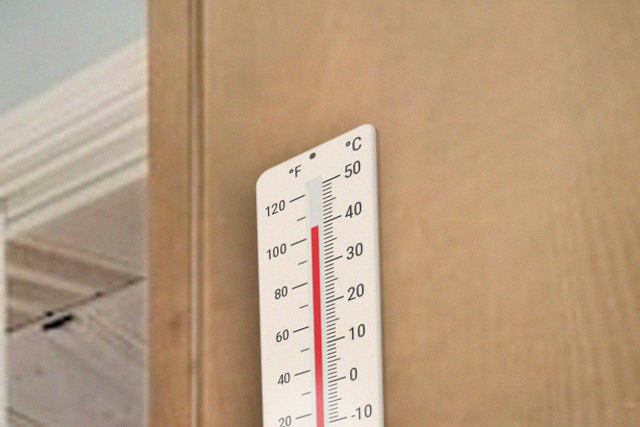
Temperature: °C 40
